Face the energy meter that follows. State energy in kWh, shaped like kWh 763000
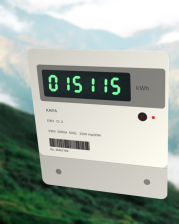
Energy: kWh 15115
